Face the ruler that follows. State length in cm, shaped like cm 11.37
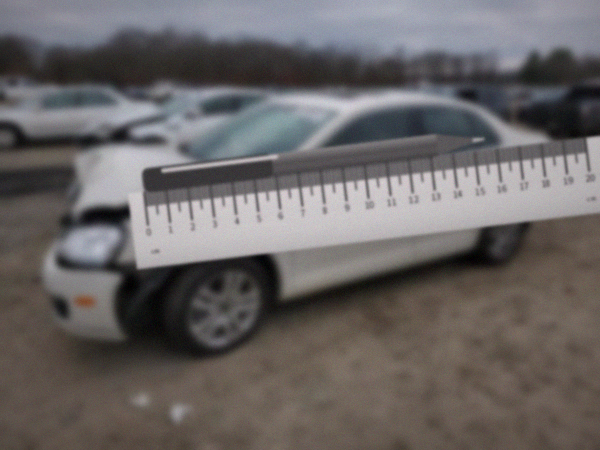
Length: cm 15.5
